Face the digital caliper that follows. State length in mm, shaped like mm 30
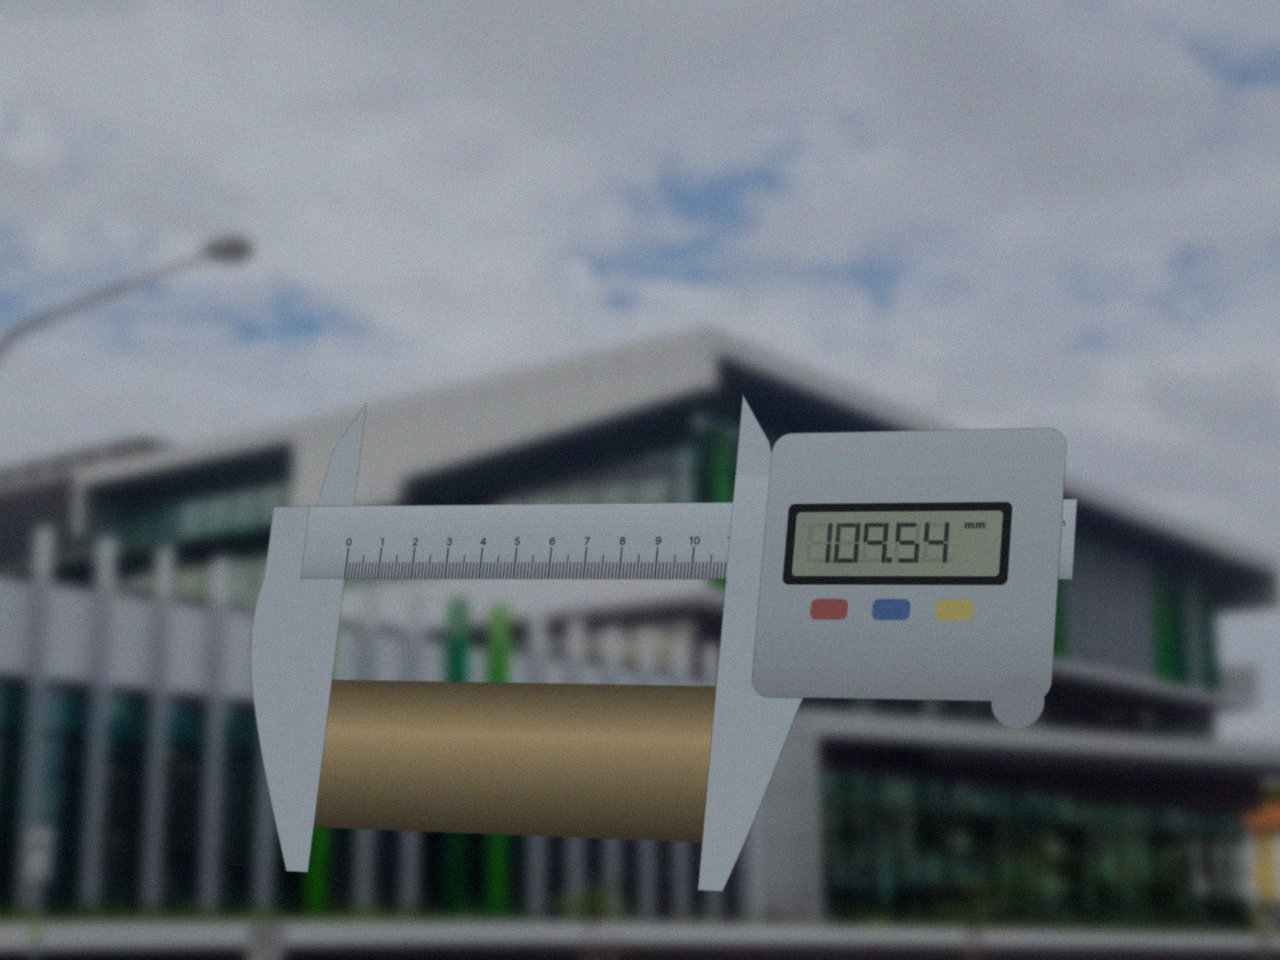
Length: mm 109.54
